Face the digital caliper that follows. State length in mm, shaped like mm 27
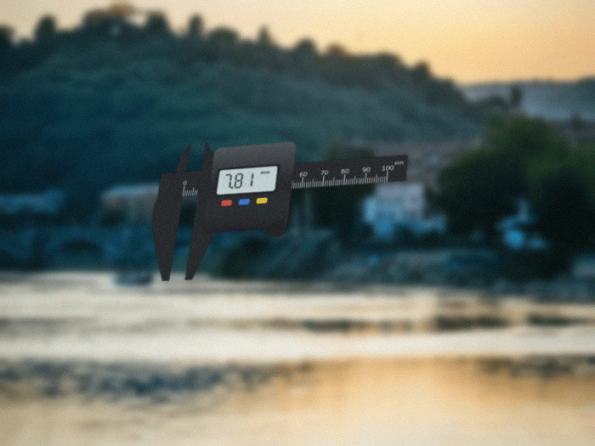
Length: mm 7.81
